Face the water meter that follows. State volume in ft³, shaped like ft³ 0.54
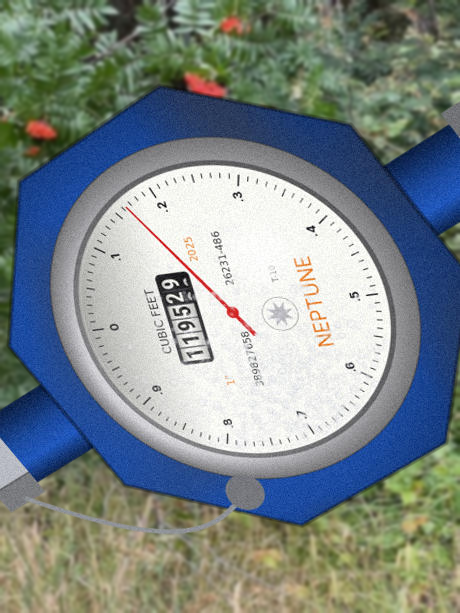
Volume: ft³ 119529.16
